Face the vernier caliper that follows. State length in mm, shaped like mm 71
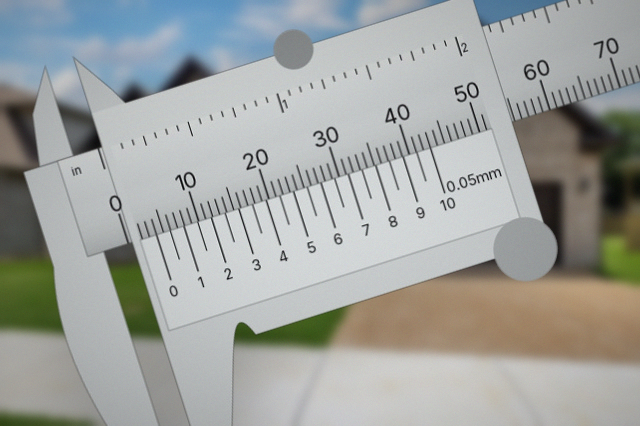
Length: mm 4.0
